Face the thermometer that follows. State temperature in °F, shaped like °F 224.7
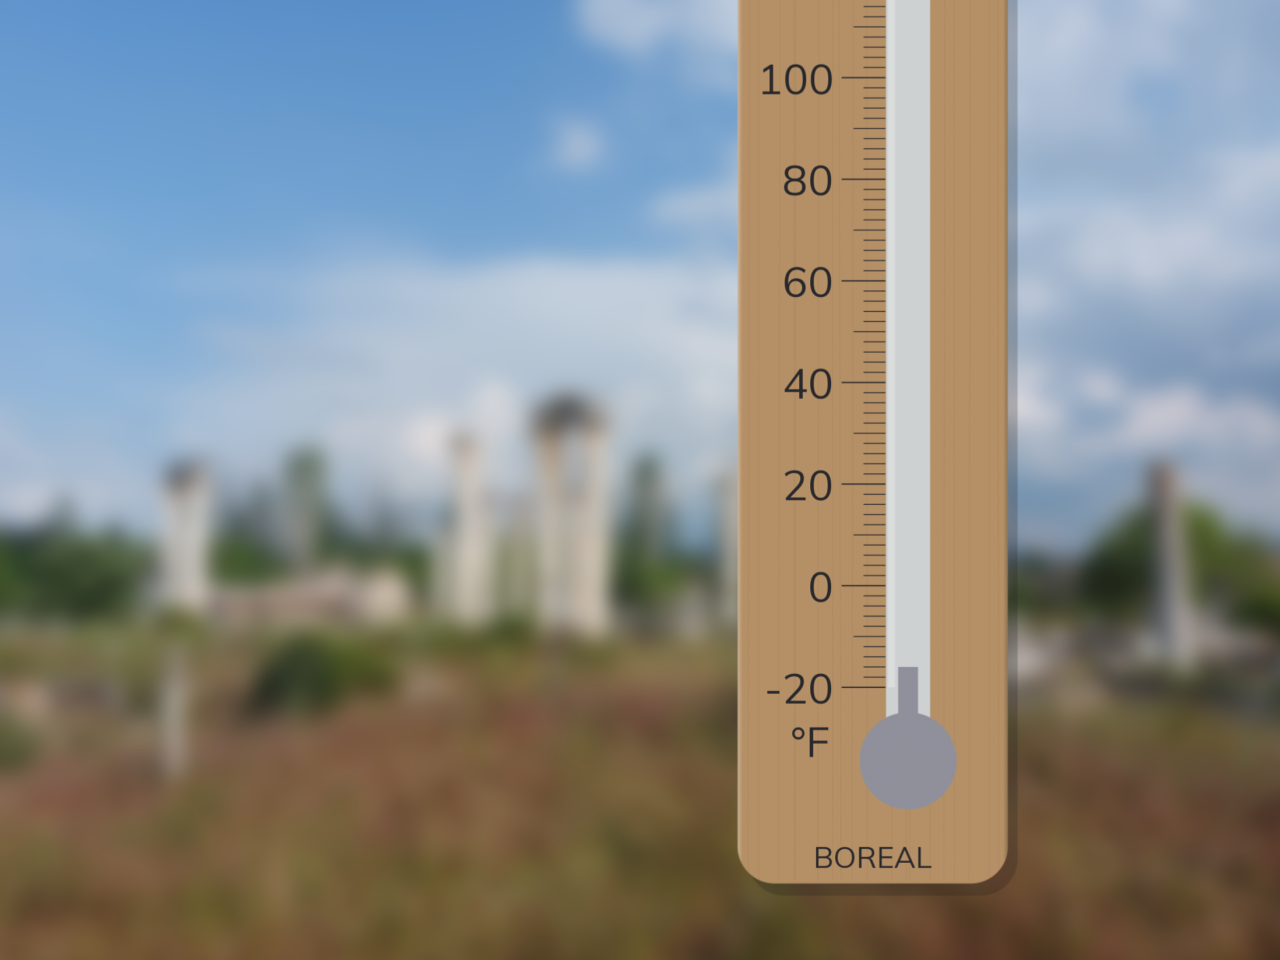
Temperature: °F -16
